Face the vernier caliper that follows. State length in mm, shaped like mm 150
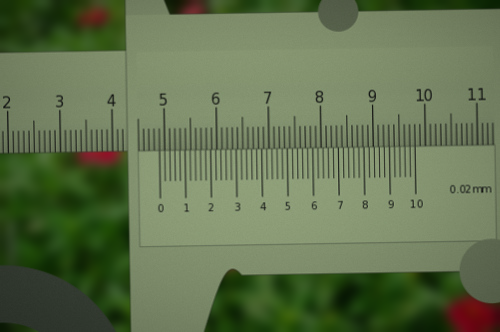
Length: mm 49.0
